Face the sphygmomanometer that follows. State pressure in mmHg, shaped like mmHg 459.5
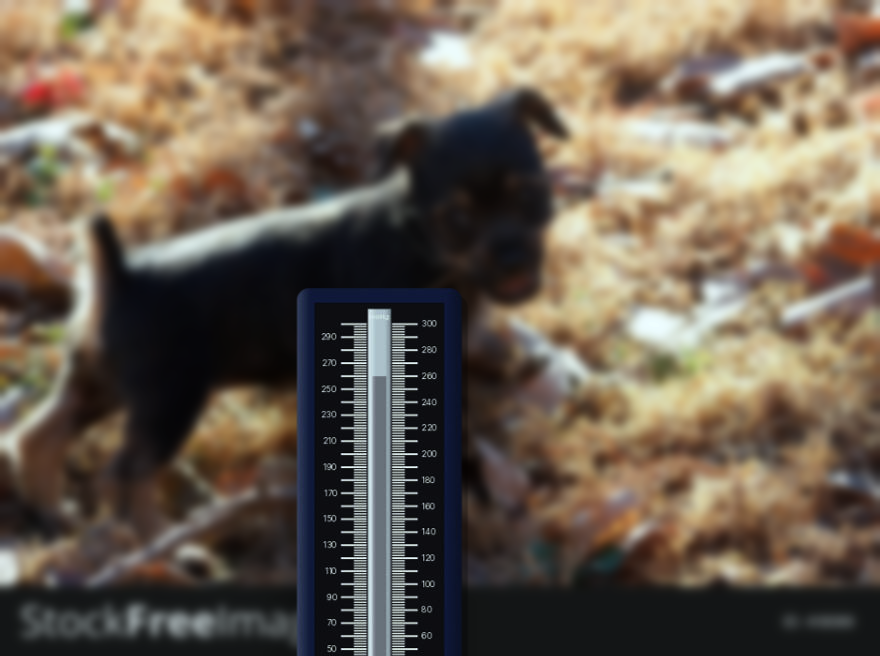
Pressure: mmHg 260
